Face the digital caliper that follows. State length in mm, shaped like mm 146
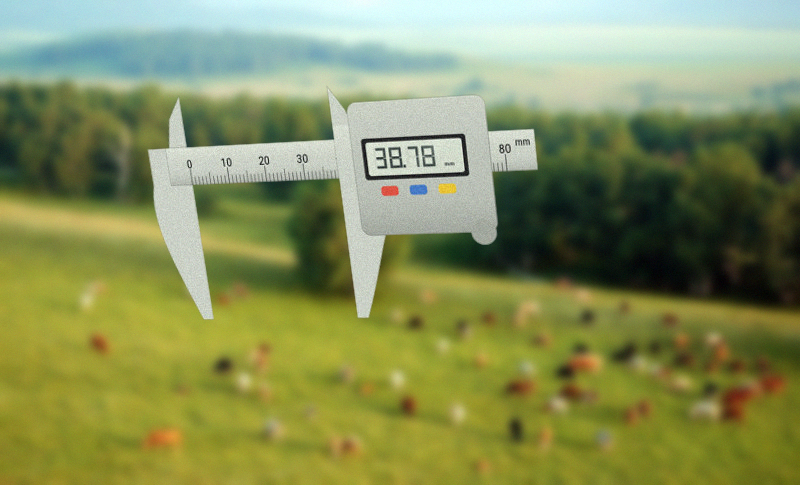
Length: mm 38.78
